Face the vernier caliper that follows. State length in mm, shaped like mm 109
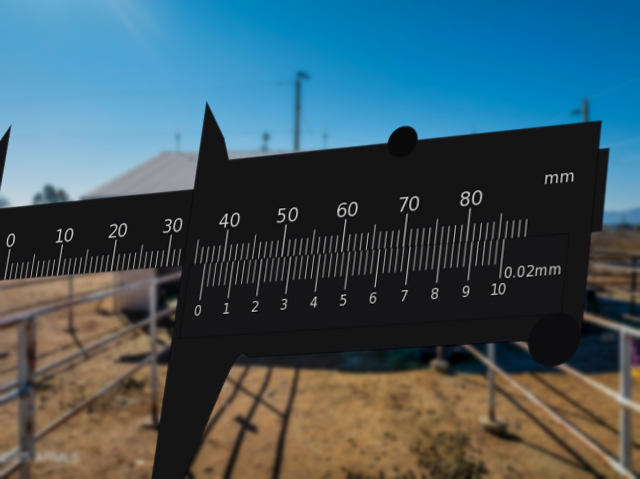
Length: mm 36.8
